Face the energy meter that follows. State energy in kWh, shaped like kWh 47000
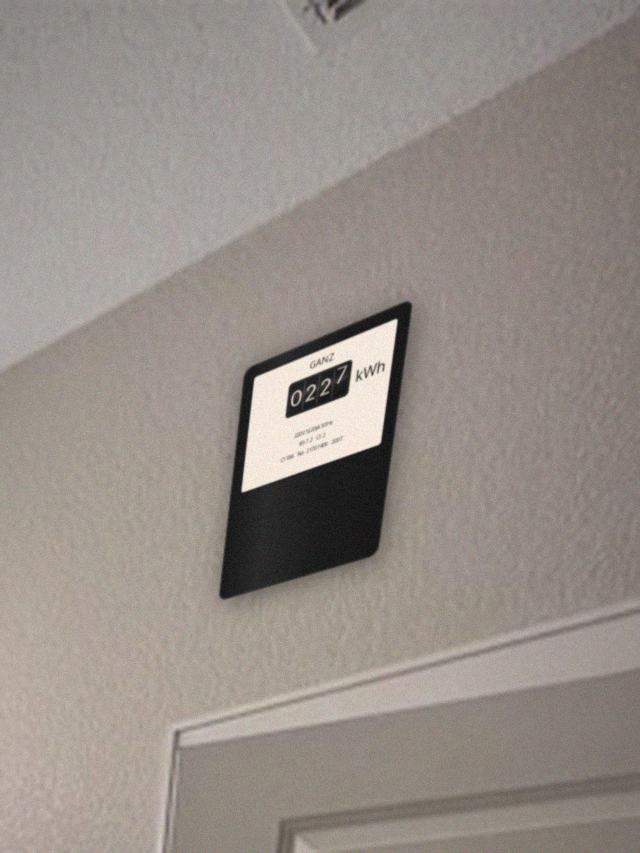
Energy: kWh 227
